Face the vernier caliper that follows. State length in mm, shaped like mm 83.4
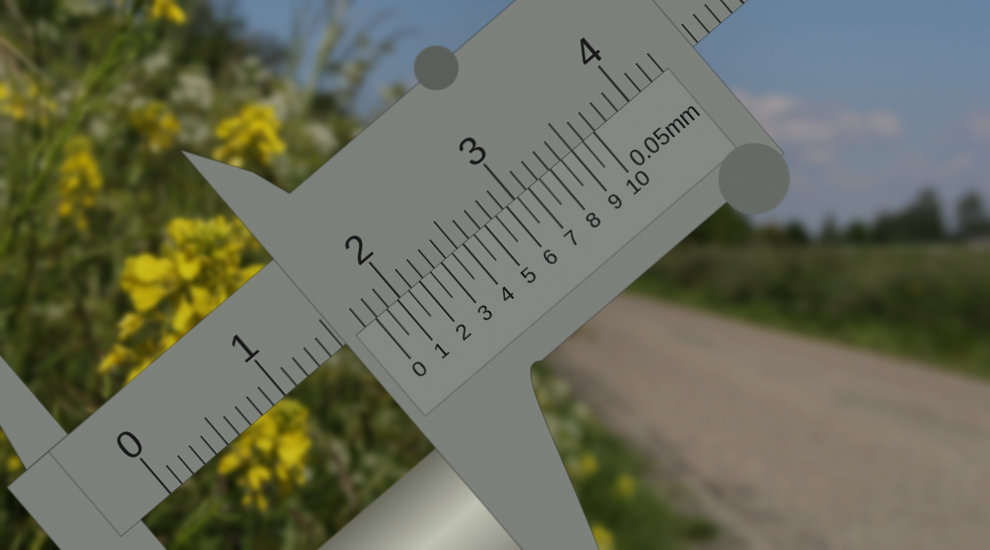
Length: mm 17.9
